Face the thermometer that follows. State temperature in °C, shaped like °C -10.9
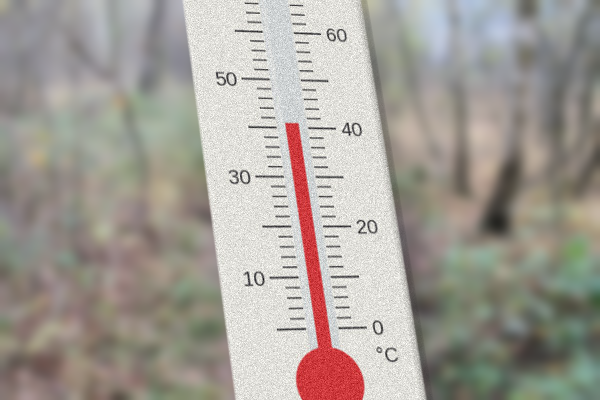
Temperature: °C 41
